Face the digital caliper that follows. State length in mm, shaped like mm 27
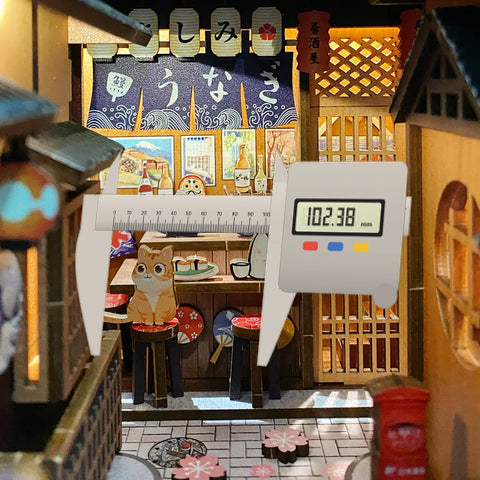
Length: mm 102.38
